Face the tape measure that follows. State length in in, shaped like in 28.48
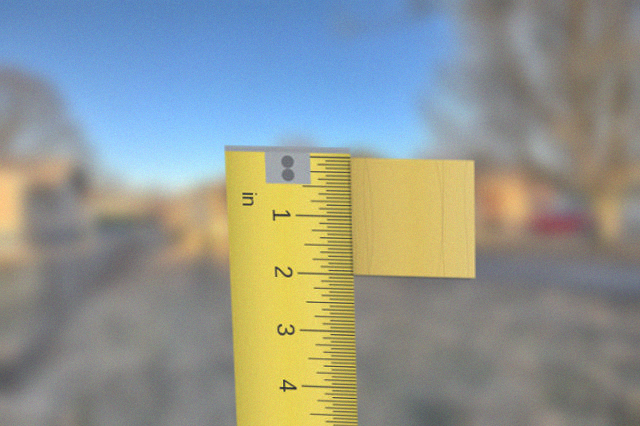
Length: in 2
